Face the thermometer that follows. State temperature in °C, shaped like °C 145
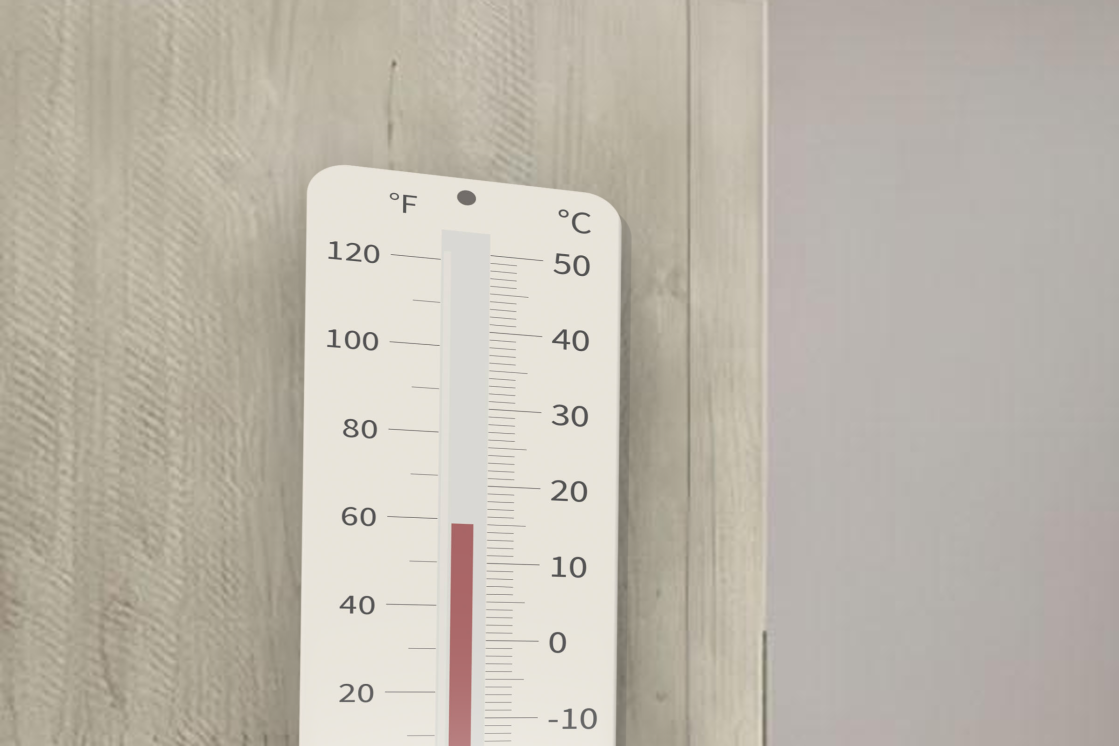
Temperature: °C 15
